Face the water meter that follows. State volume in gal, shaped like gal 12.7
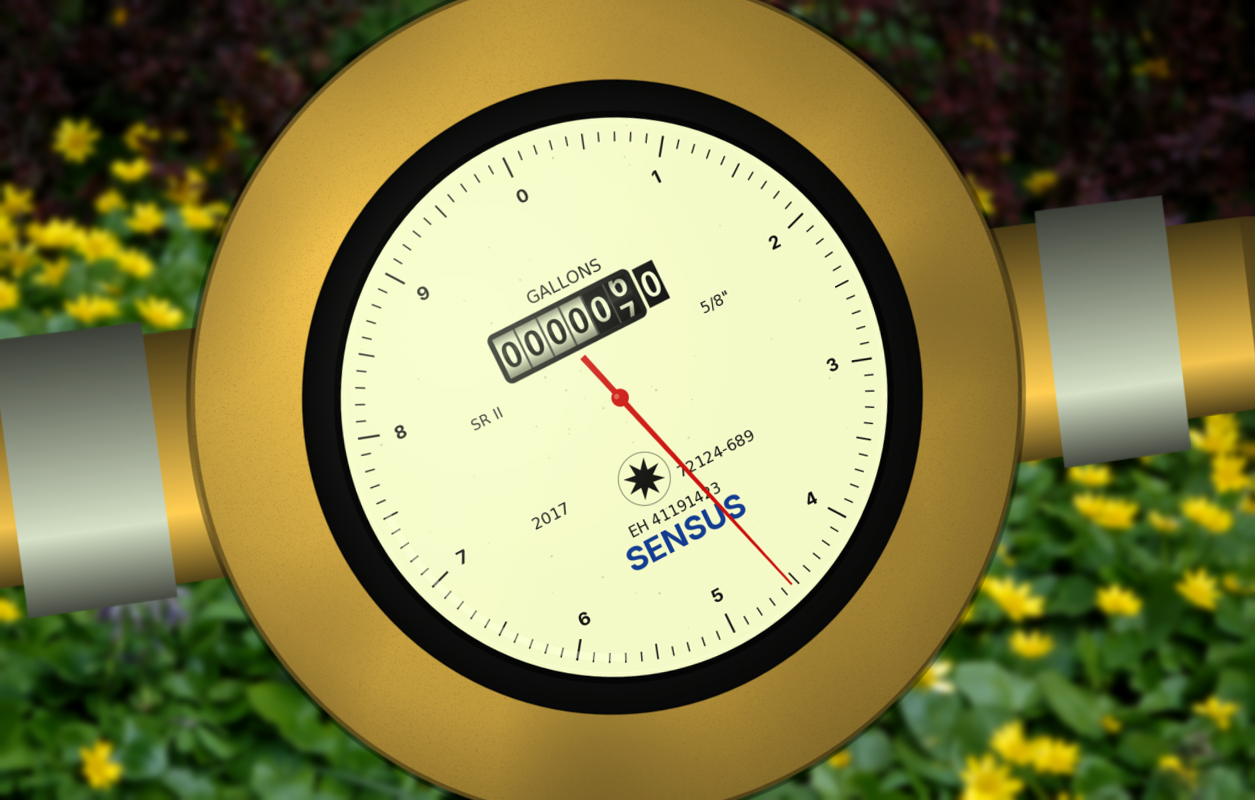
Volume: gal 64.5
